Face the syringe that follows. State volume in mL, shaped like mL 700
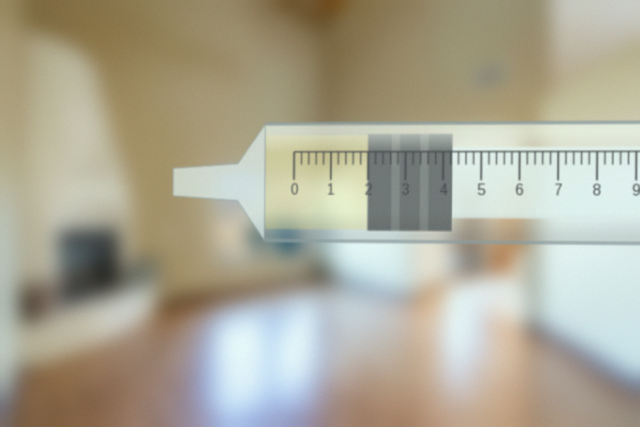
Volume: mL 2
